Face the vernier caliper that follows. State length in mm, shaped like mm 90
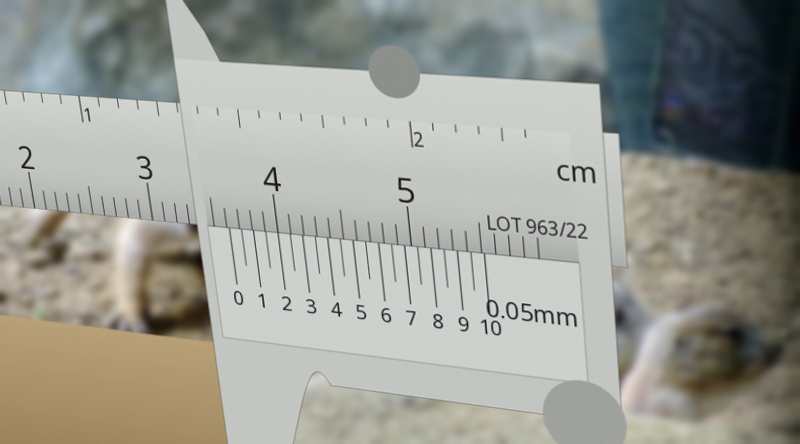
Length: mm 36.2
